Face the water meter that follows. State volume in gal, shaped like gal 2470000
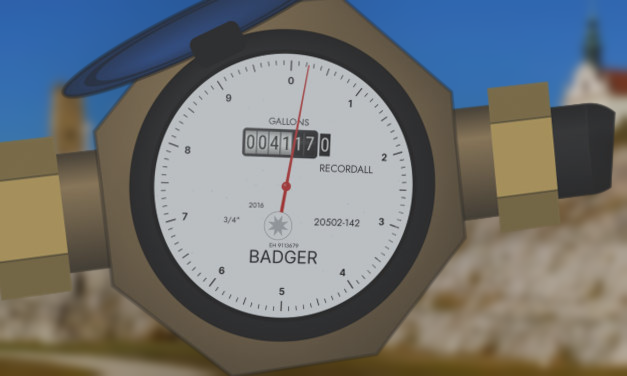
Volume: gal 41170.2
